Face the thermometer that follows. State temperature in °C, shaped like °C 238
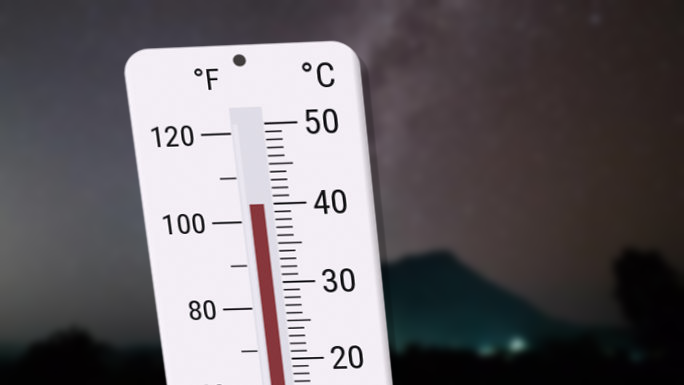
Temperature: °C 40
